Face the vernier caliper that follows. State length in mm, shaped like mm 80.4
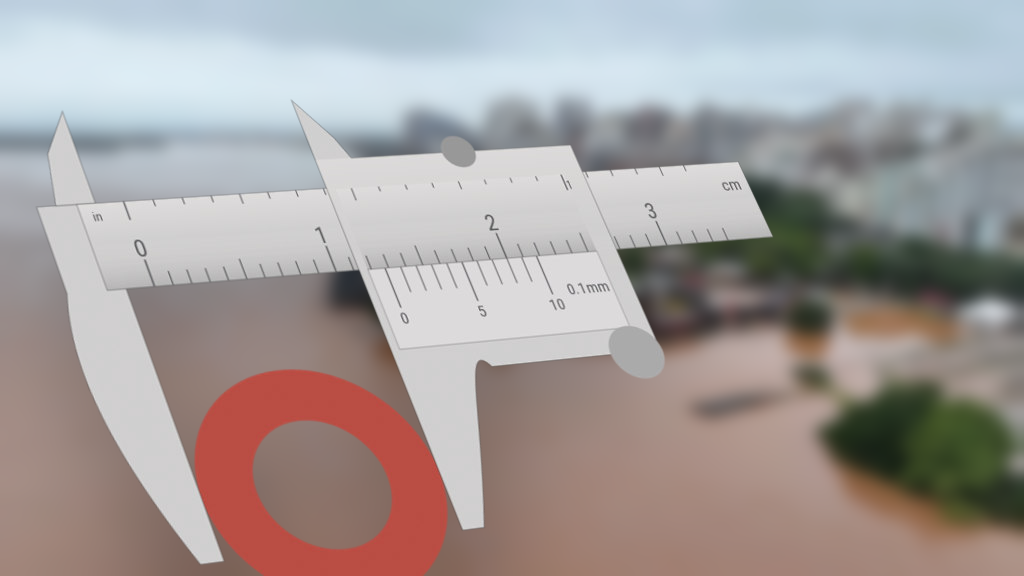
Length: mm 12.8
